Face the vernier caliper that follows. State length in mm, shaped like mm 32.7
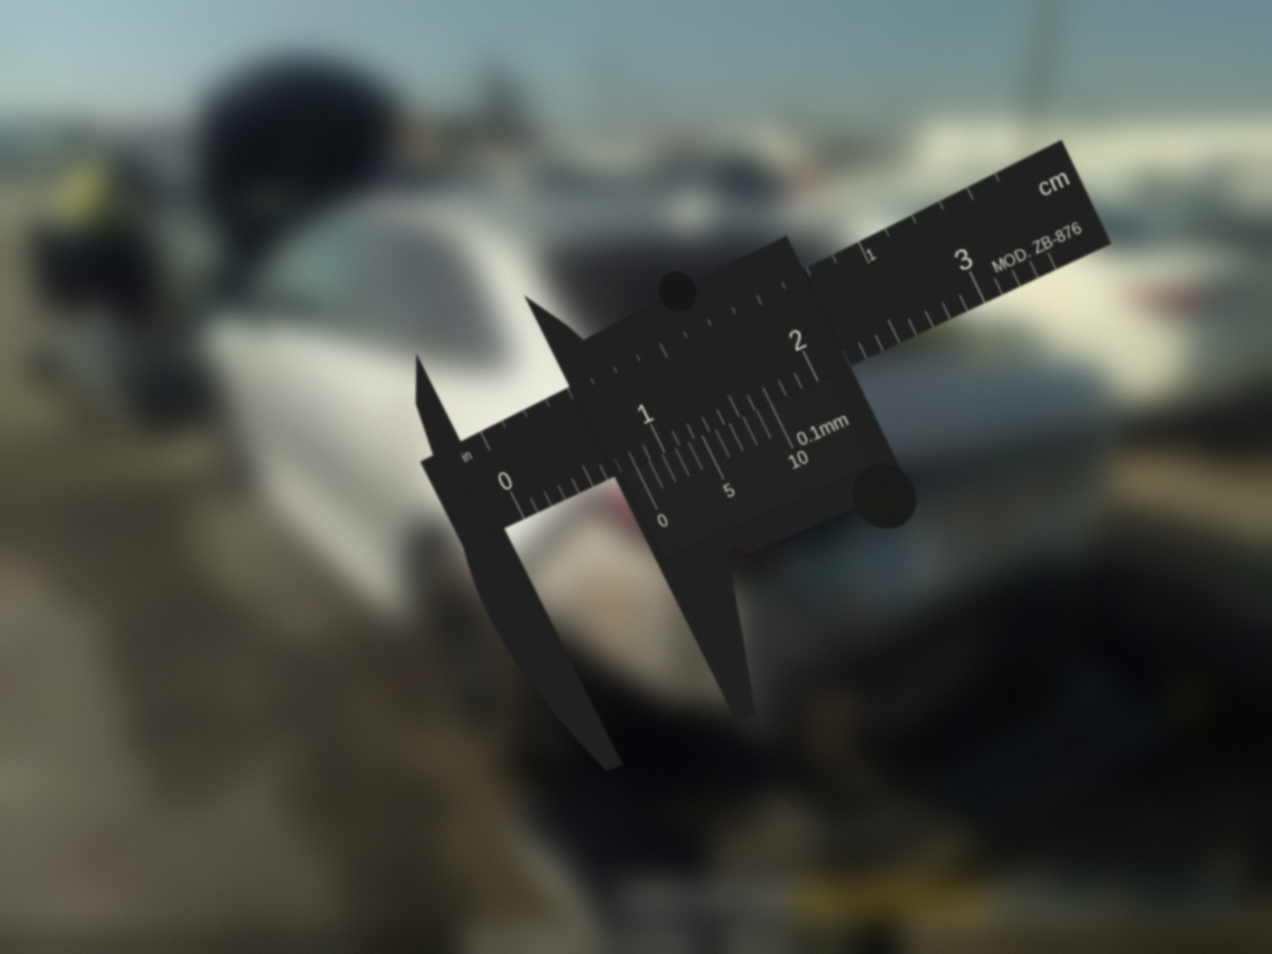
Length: mm 8.0
